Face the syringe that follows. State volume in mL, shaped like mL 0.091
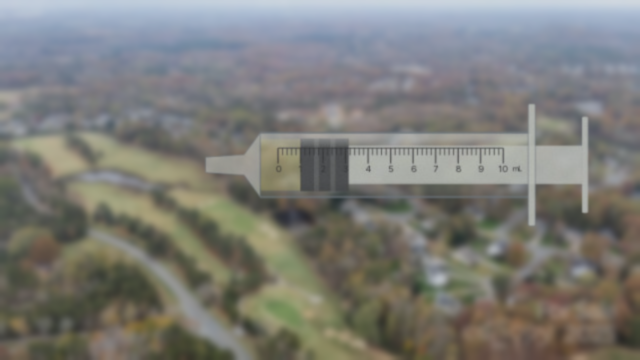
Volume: mL 1
